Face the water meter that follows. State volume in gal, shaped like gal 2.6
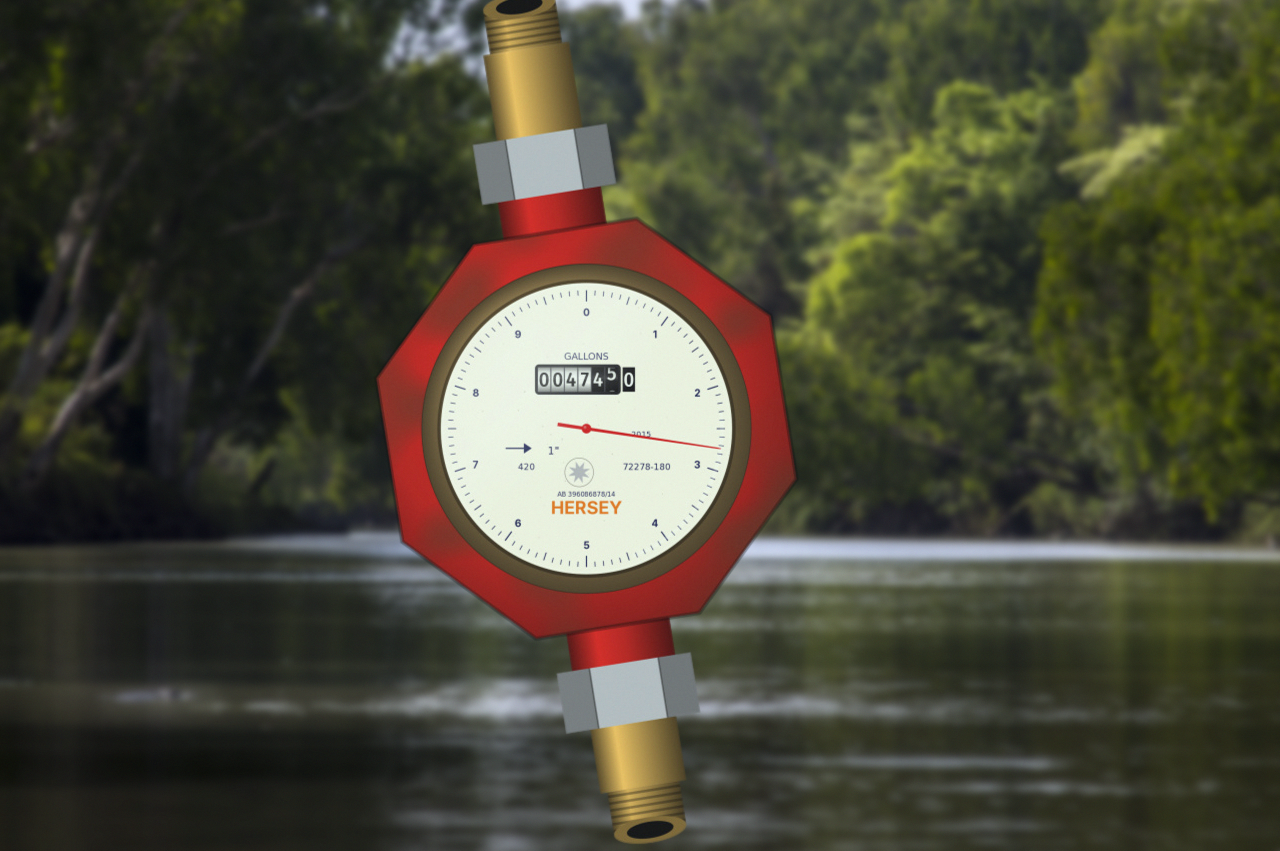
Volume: gal 47452.7
